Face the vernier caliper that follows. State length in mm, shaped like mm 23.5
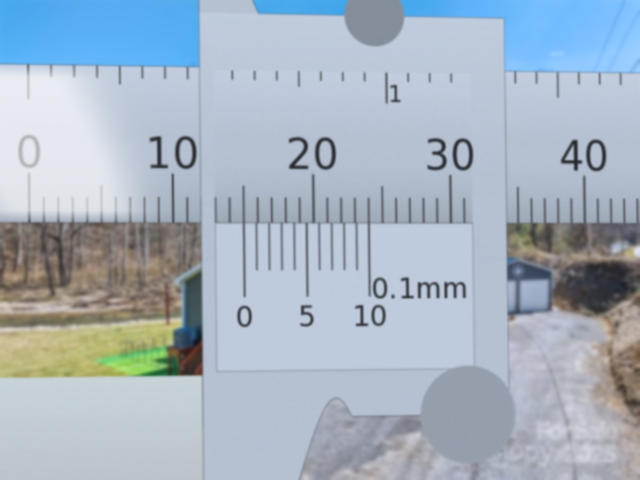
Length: mm 15.0
